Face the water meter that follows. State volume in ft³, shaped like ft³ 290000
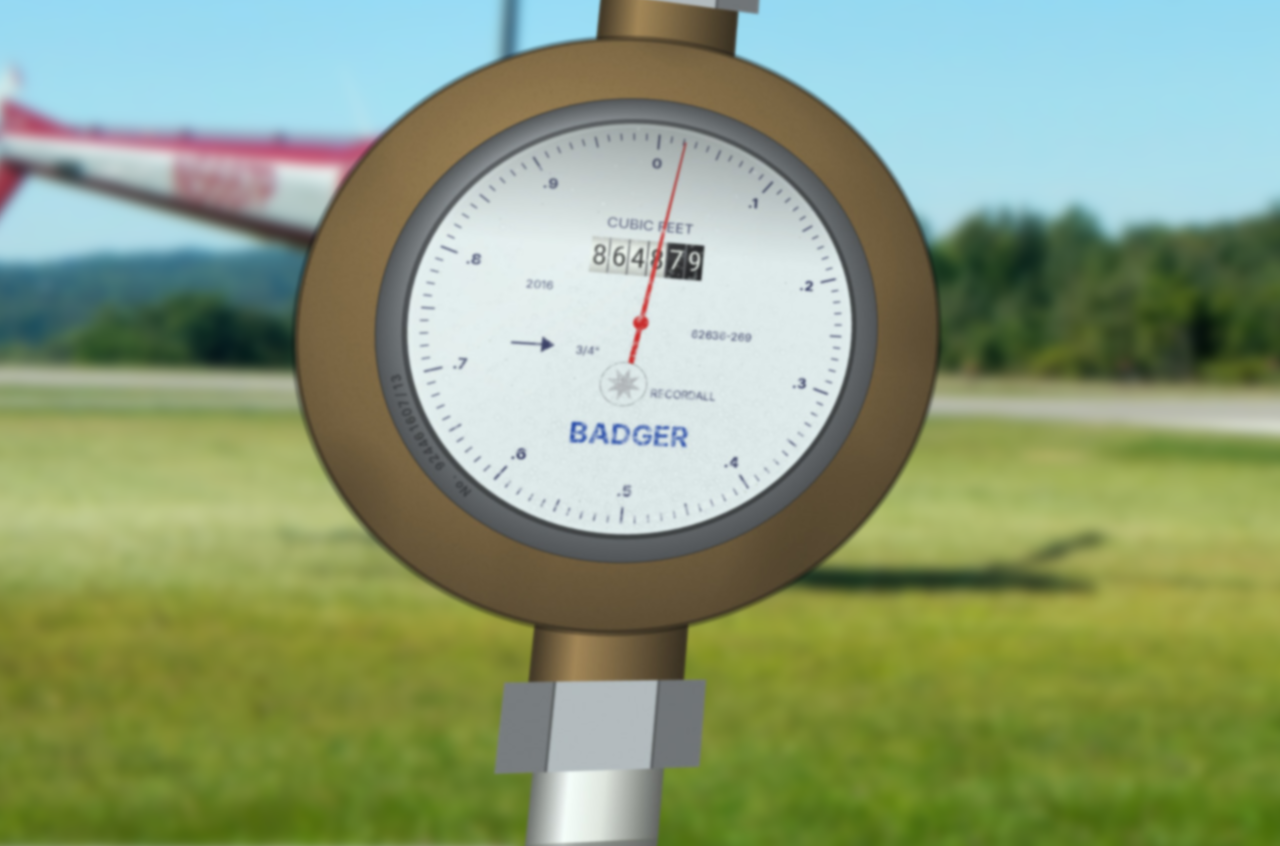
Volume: ft³ 864879.02
